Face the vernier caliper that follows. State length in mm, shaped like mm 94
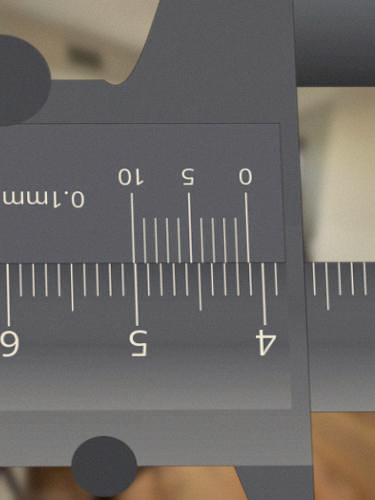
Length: mm 41.1
